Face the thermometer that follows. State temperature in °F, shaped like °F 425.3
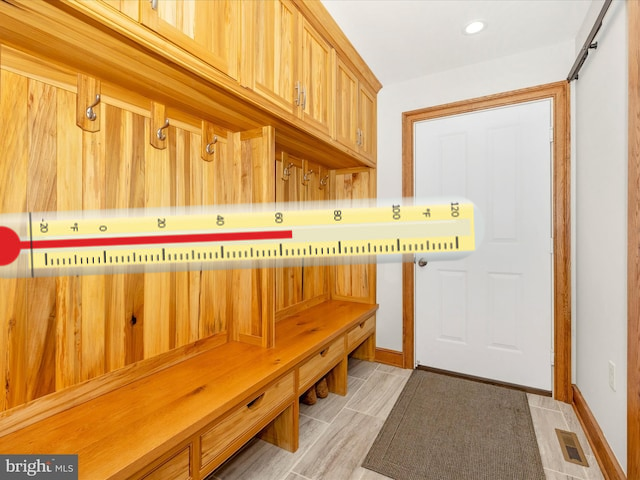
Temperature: °F 64
